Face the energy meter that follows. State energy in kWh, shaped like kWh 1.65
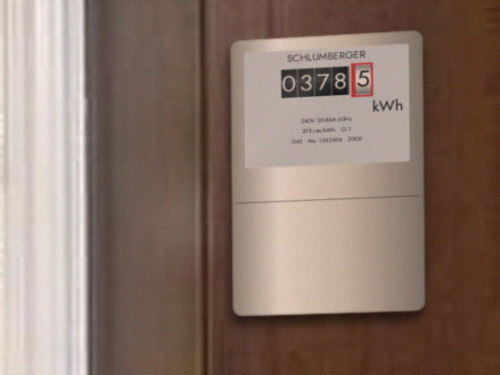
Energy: kWh 378.5
